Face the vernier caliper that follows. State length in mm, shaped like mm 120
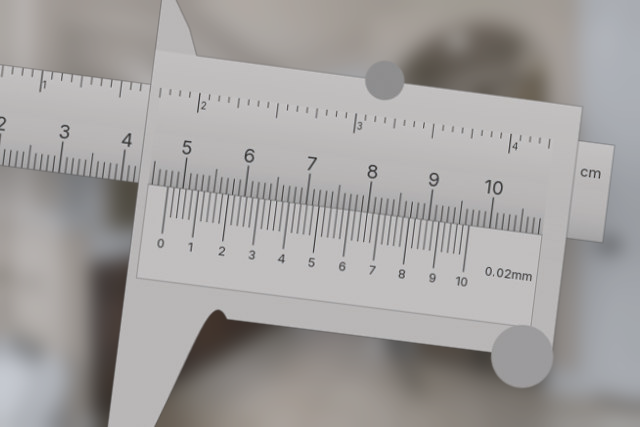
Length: mm 47.6
